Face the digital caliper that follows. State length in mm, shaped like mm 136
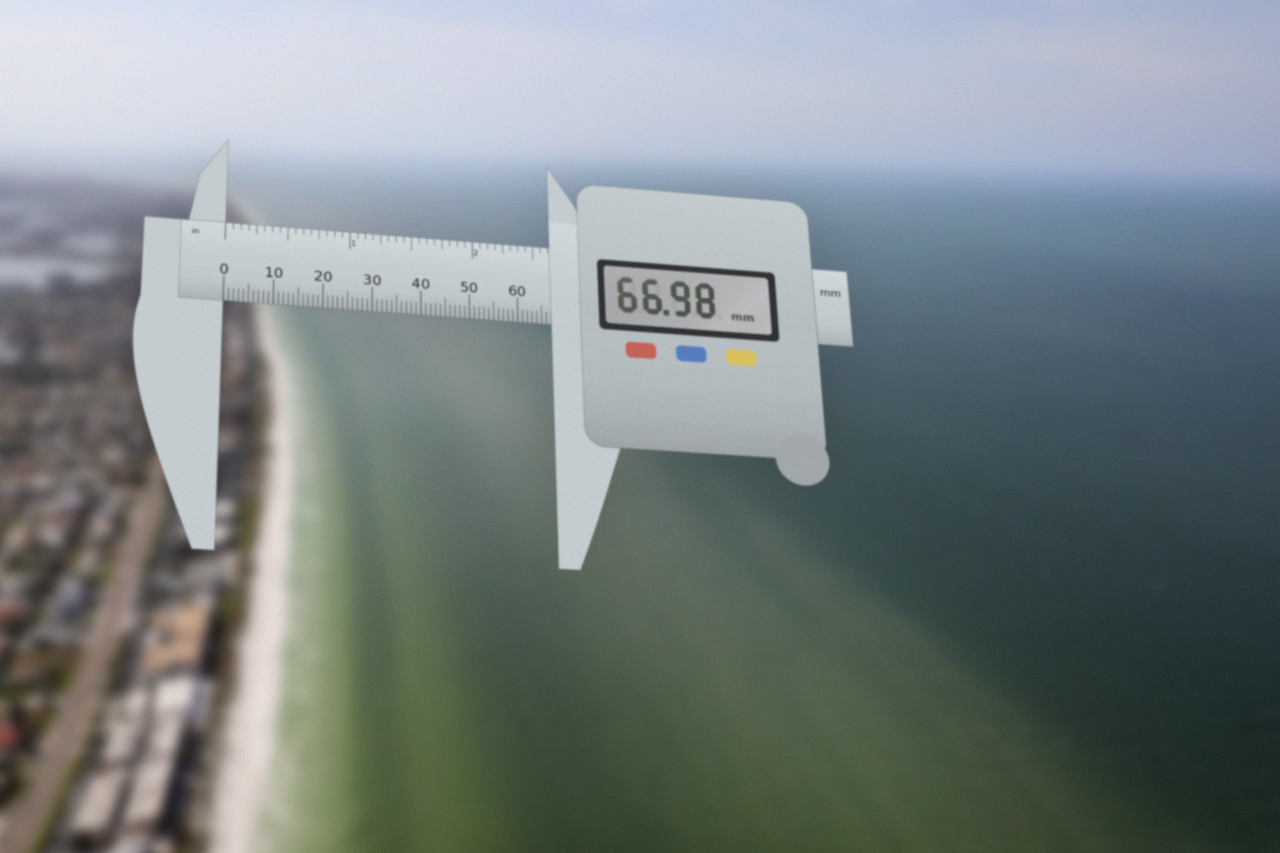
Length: mm 66.98
